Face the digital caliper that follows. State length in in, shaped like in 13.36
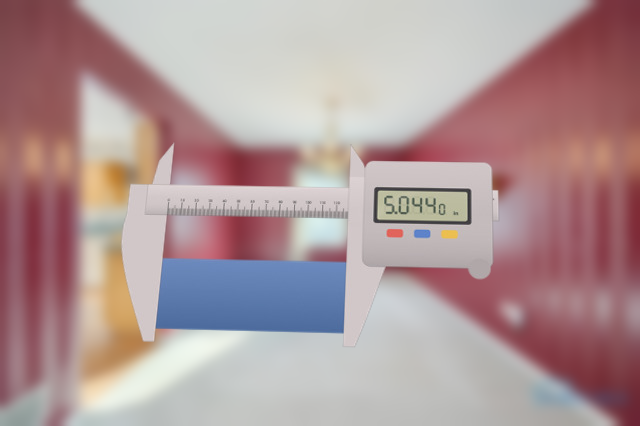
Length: in 5.0440
